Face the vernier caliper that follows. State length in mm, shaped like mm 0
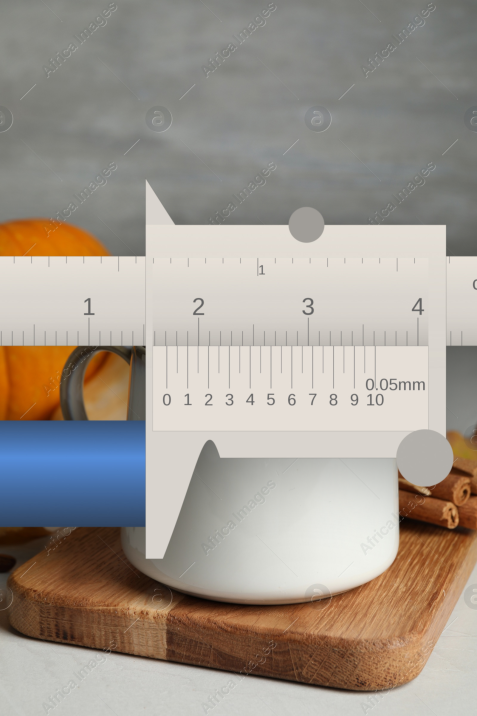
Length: mm 17.1
